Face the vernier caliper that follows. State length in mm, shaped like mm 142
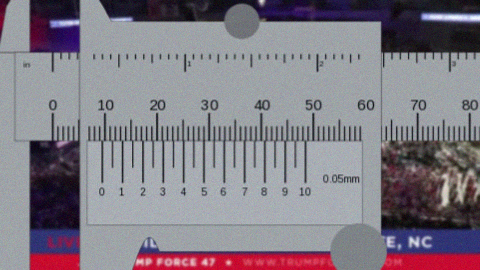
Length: mm 9.5
